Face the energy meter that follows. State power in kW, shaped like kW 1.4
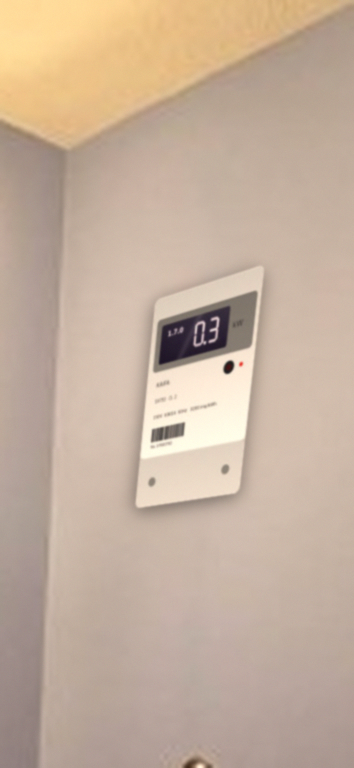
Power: kW 0.3
